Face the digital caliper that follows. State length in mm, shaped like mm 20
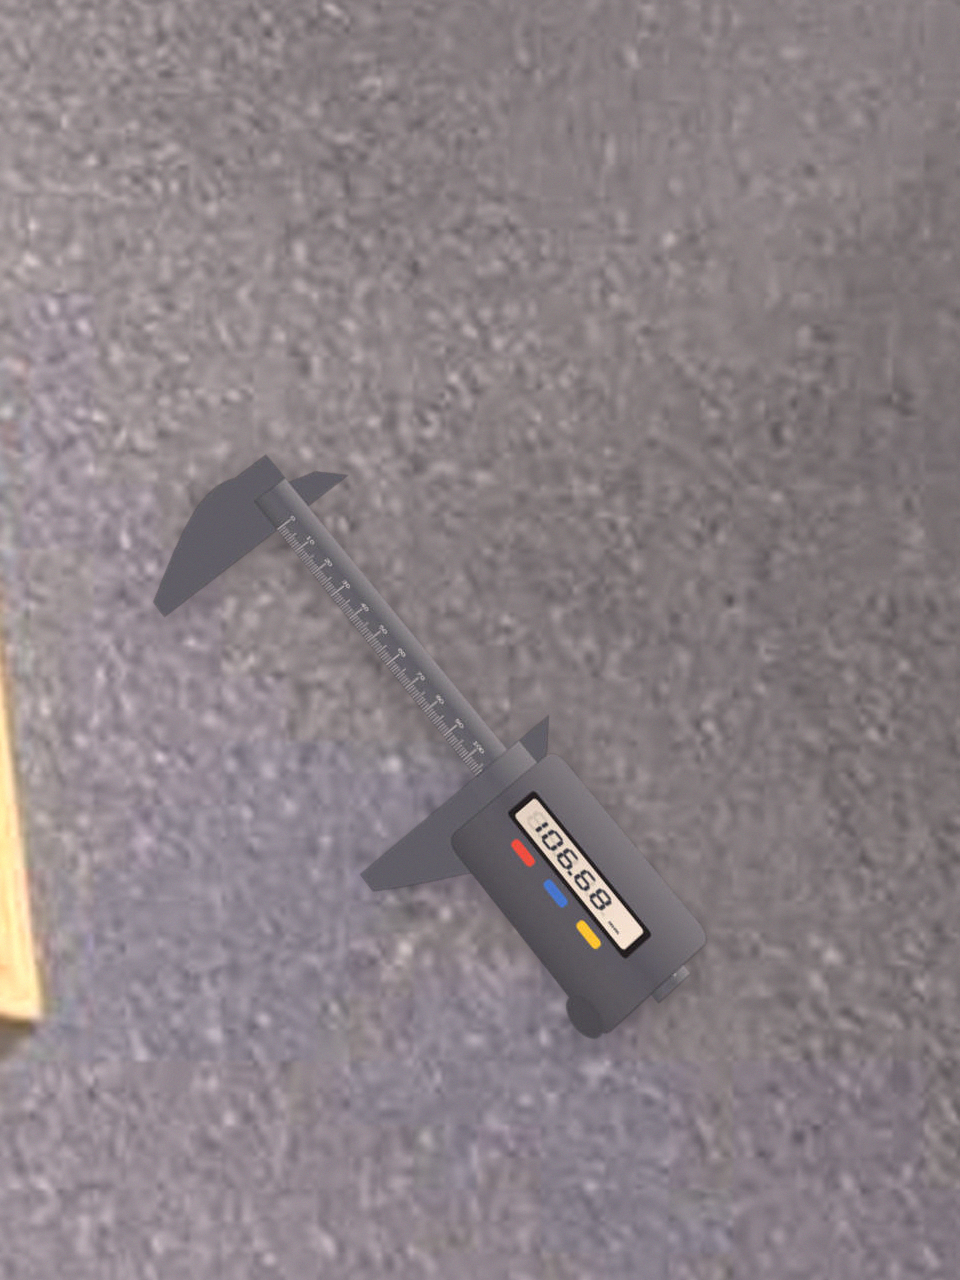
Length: mm 106.68
